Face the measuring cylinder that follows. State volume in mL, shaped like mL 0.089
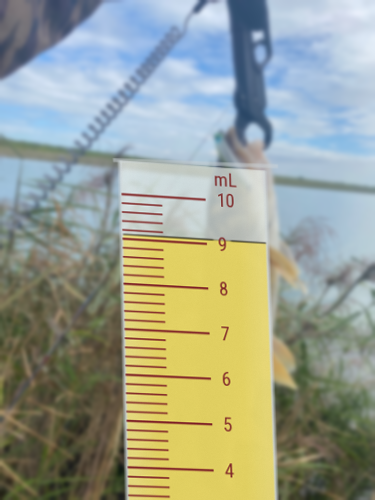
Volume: mL 9.1
